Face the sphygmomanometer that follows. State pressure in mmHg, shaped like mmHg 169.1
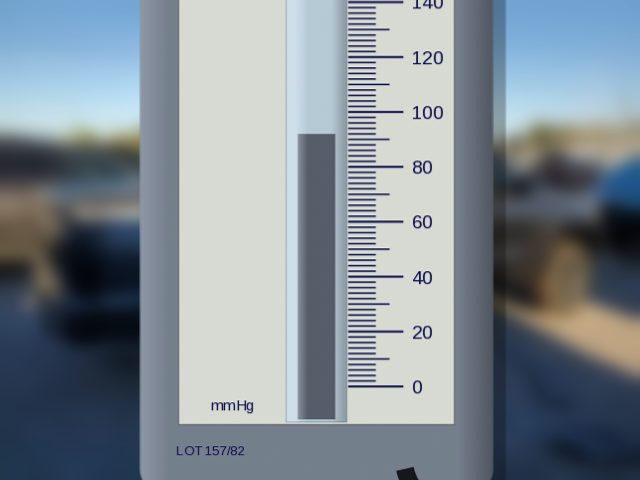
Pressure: mmHg 92
